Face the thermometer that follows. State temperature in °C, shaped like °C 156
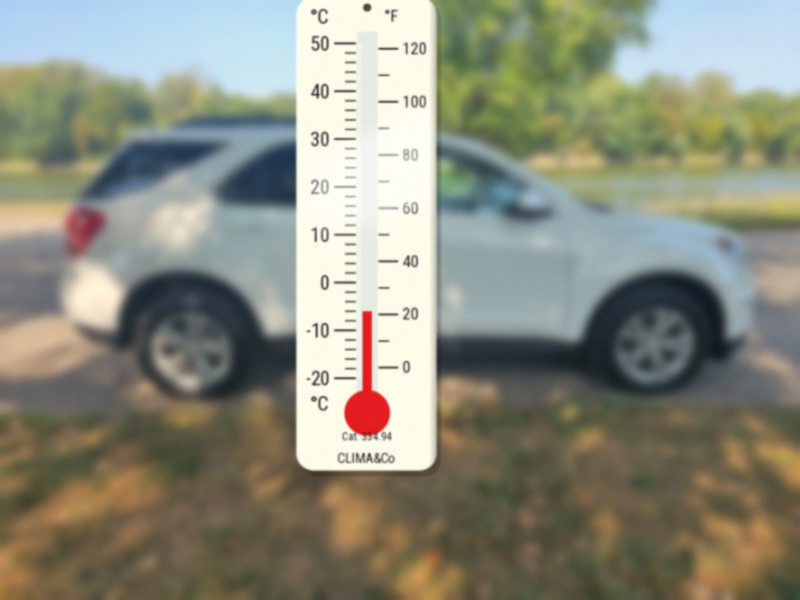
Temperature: °C -6
